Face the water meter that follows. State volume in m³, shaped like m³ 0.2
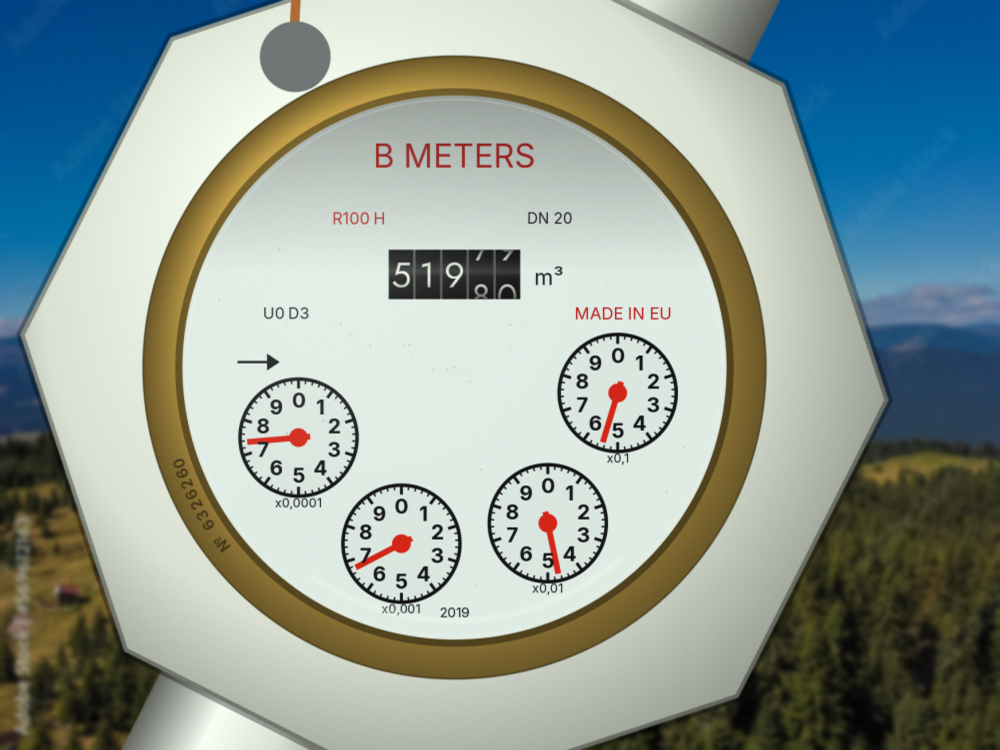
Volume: m³ 51979.5467
